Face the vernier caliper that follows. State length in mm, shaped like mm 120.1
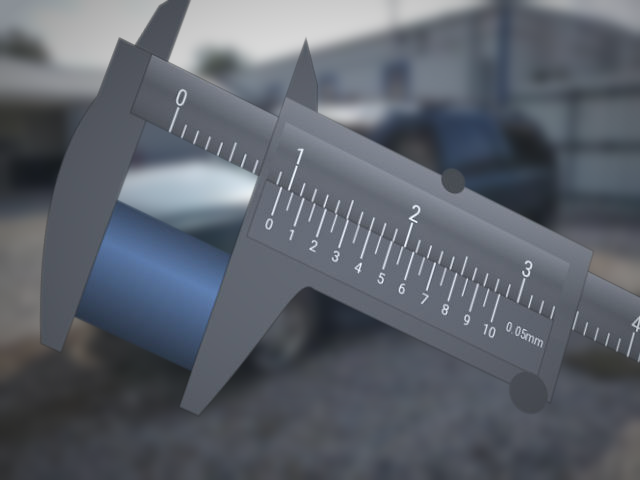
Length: mm 9.4
